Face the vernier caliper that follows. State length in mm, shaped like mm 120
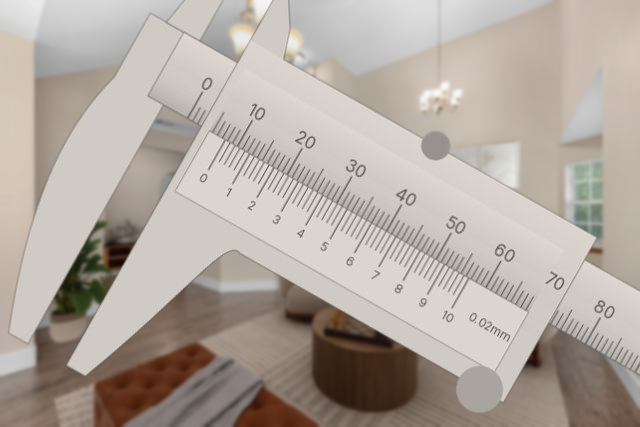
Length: mm 7.6
